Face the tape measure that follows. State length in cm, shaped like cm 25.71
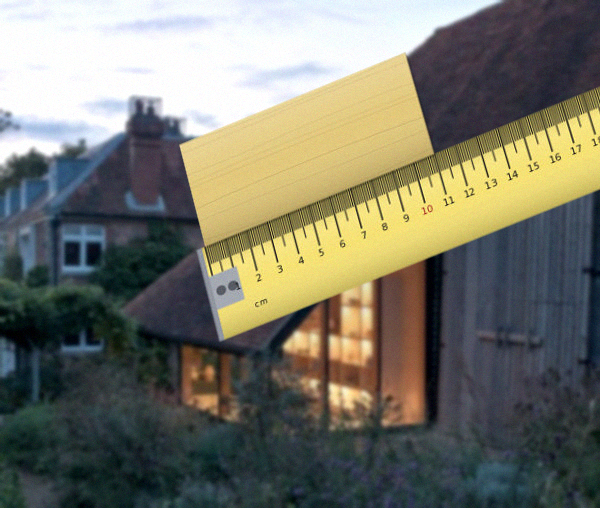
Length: cm 11
